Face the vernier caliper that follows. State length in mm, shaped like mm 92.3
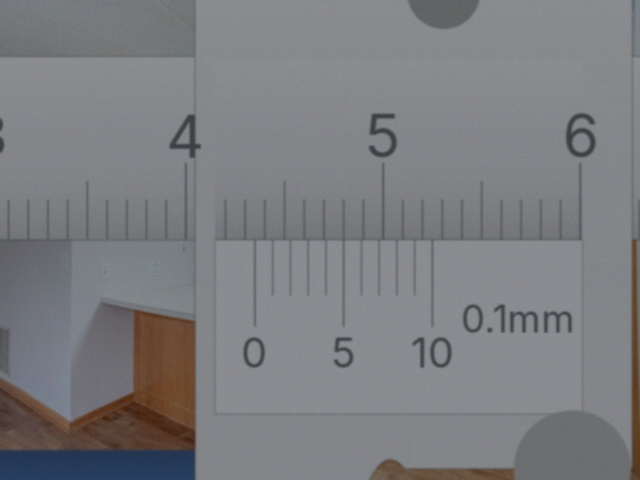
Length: mm 43.5
